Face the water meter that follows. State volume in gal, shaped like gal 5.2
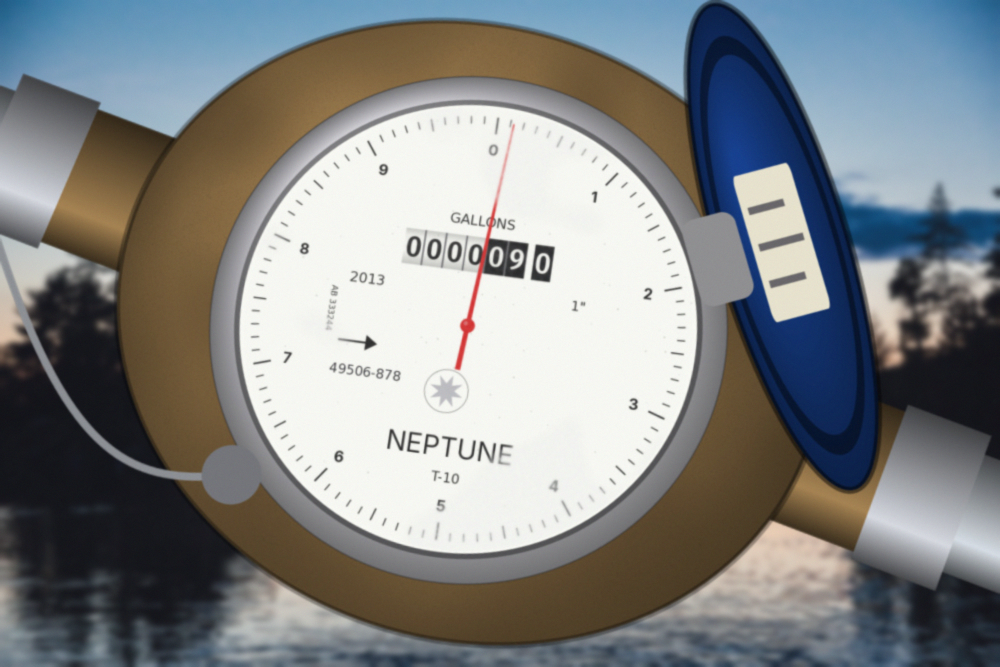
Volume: gal 90.1
